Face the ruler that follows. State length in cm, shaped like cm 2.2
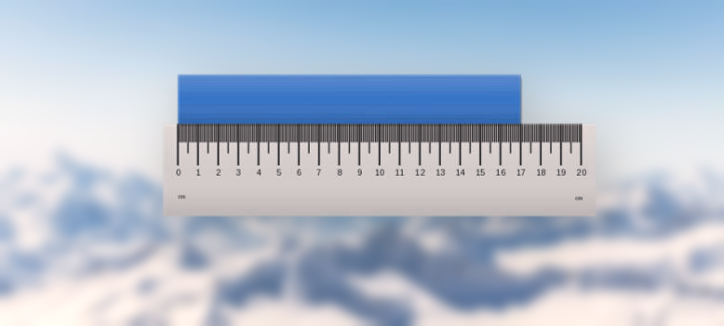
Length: cm 17
